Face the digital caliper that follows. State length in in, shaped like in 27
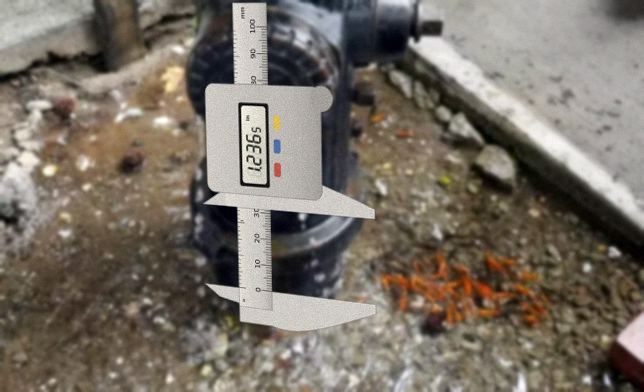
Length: in 1.2365
